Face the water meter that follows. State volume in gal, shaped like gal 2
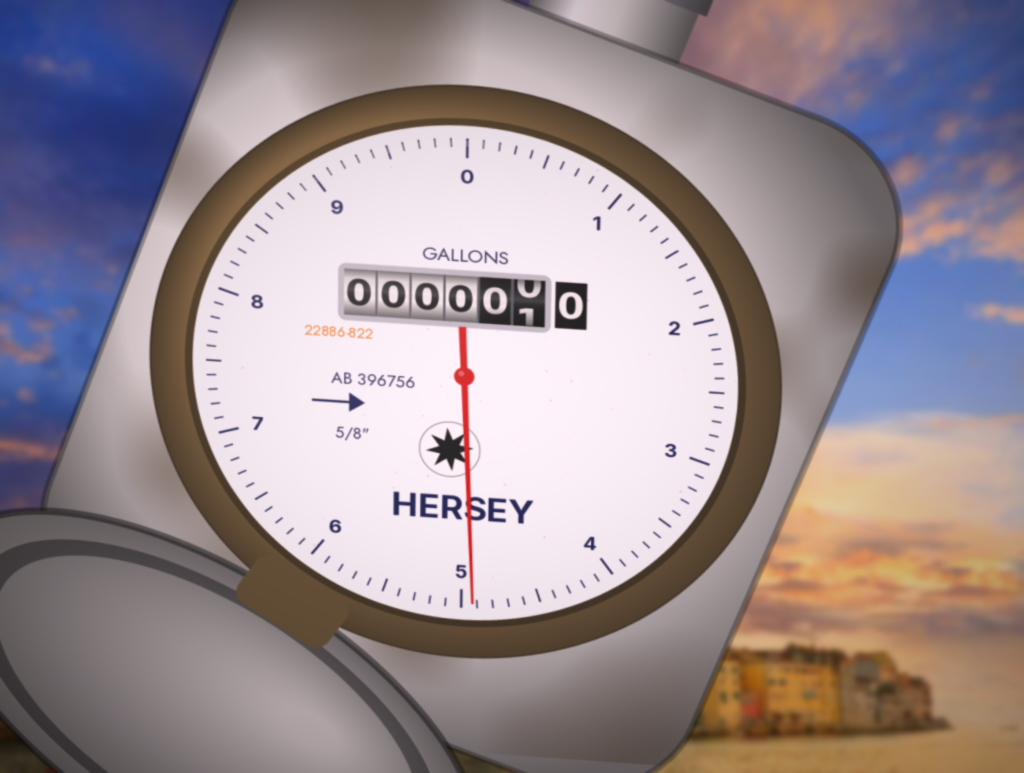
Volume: gal 4.9
